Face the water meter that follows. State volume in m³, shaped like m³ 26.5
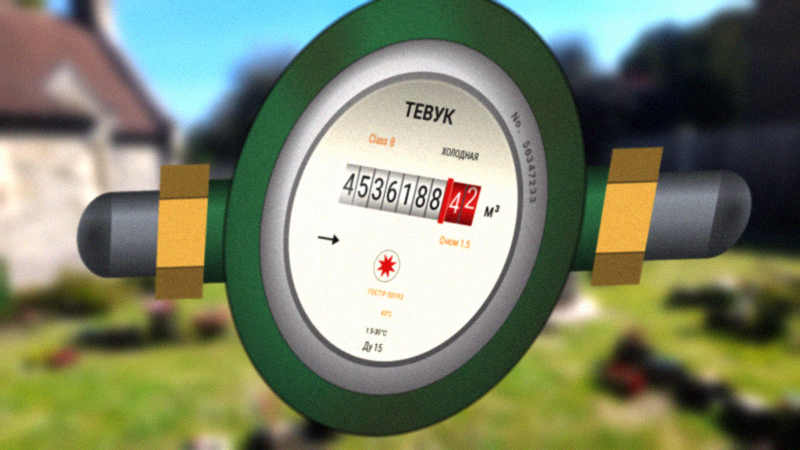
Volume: m³ 4536188.42
